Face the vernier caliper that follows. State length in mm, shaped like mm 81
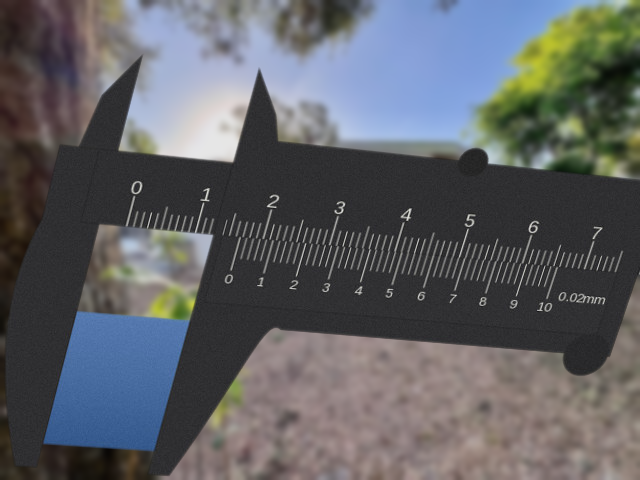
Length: mm 16.6
